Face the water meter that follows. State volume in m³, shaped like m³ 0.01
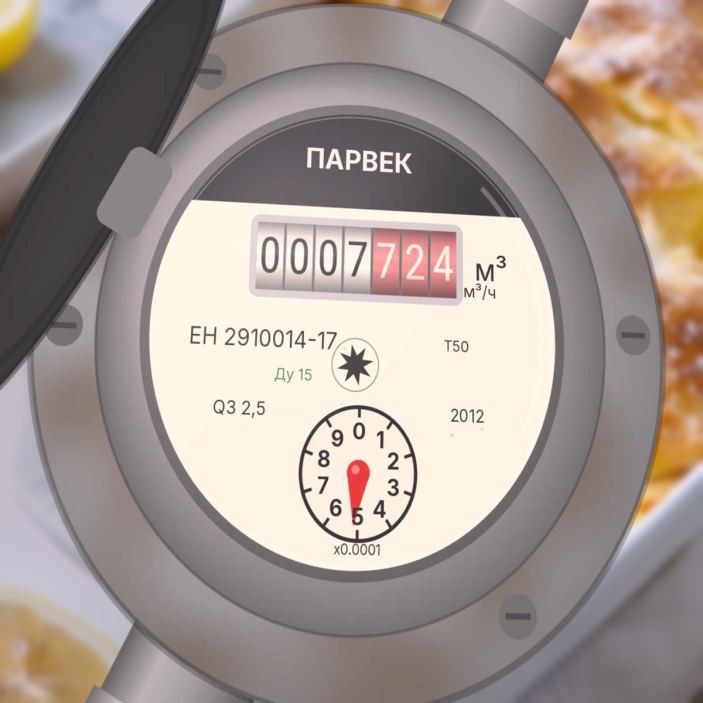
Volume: m³ 7.7245
